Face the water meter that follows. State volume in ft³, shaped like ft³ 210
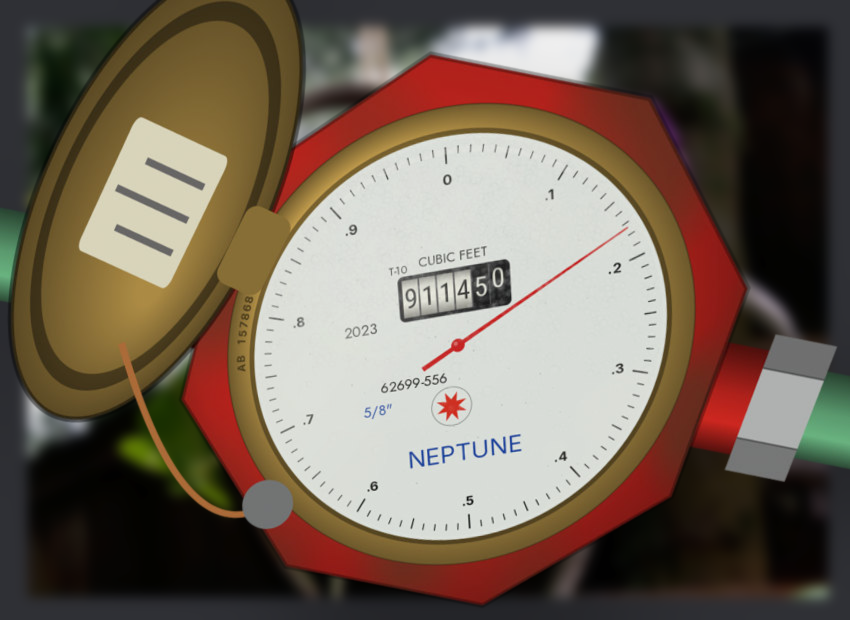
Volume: ft³ 911450.17
